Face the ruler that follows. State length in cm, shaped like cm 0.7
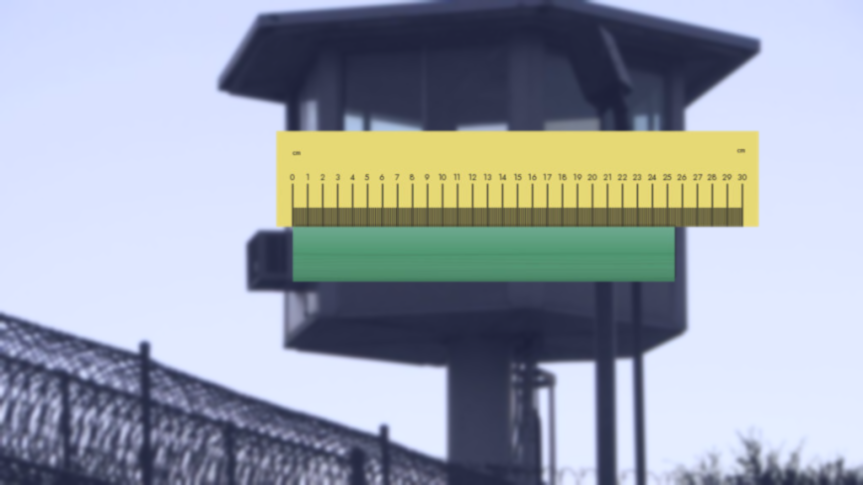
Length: cm 25.5
